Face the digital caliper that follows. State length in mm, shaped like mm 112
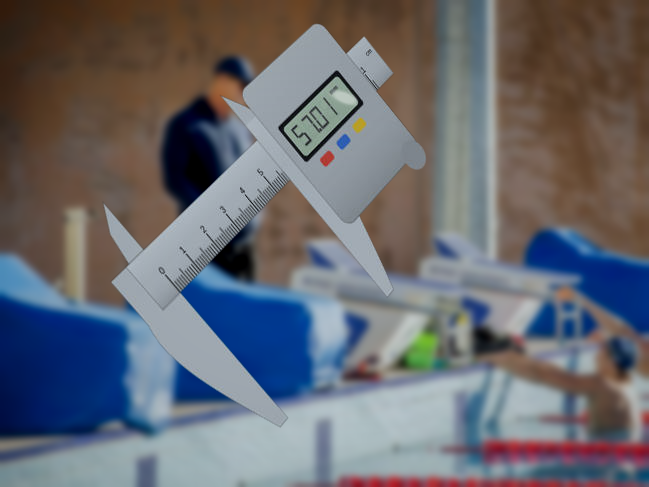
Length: mm 57.01
